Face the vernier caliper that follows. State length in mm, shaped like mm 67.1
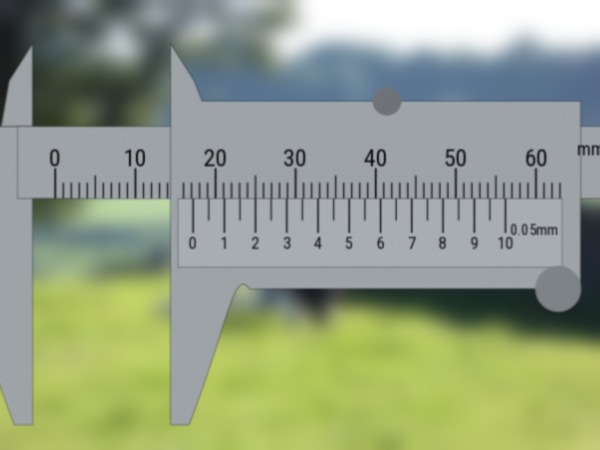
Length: mm 17.2
